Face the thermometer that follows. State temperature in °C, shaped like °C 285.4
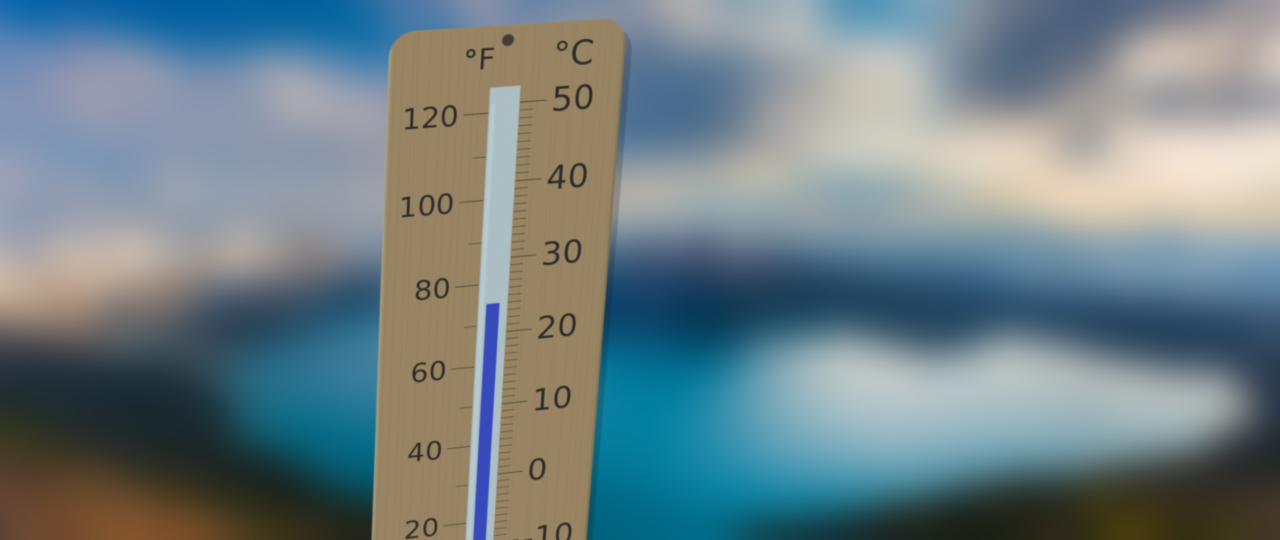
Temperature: °C 24
